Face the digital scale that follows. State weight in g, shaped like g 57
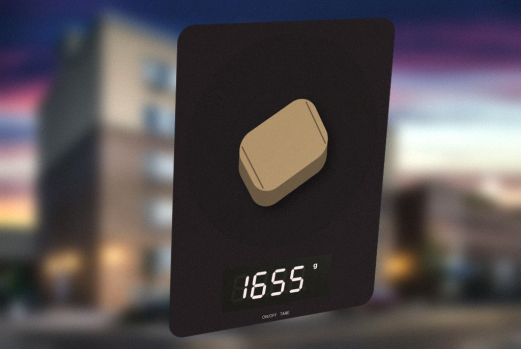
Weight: g 1655
